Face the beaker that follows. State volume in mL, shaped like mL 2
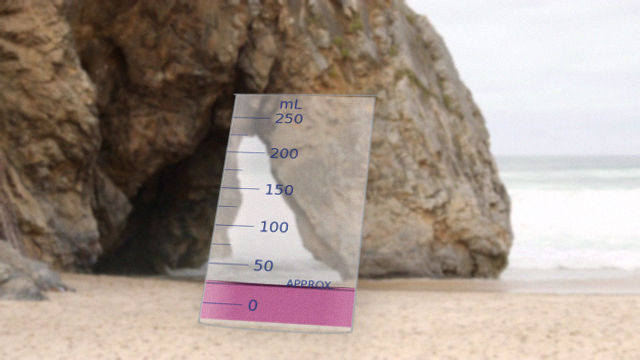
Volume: mL 25
